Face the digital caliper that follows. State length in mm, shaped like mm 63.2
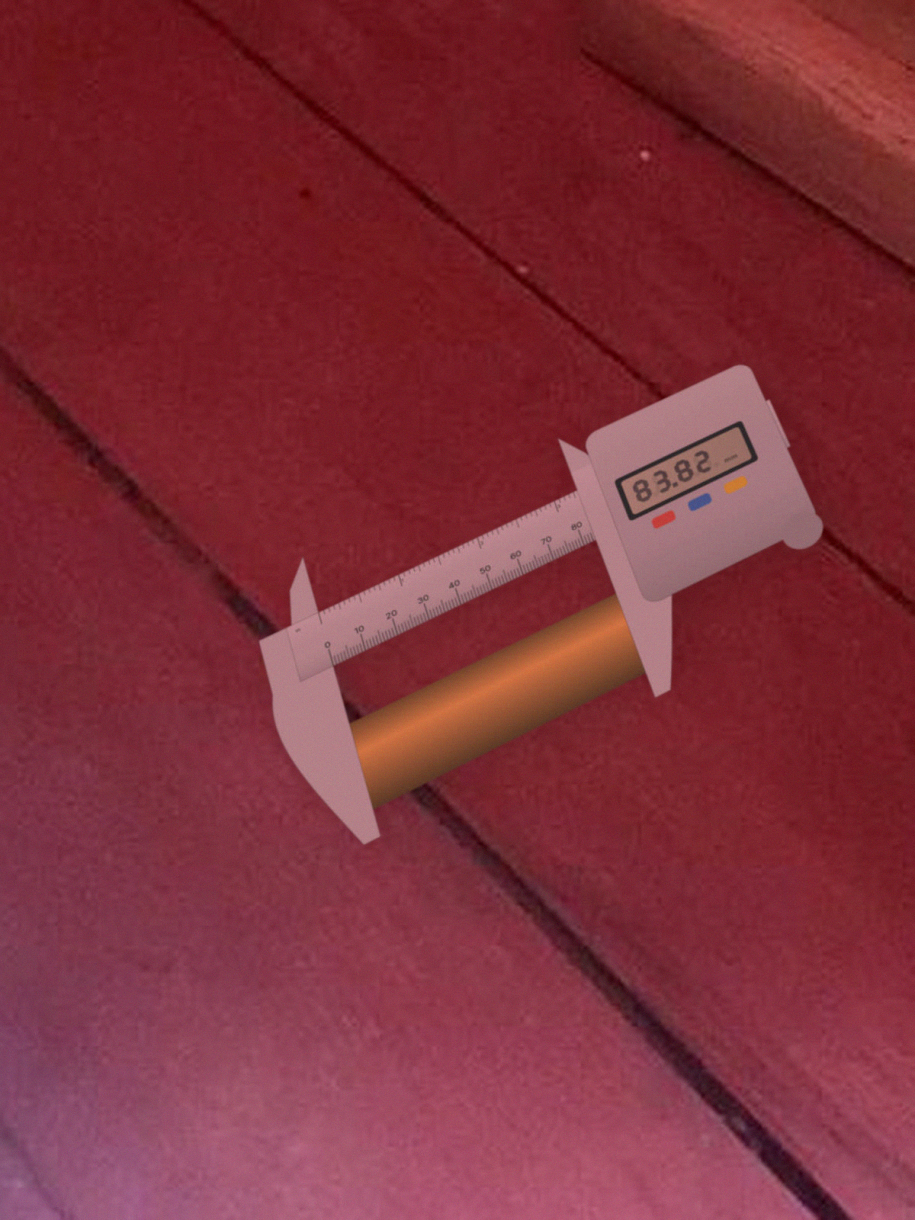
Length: mm 83.82
